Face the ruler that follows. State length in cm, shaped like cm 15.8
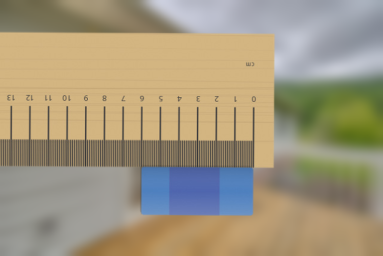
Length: cm 6
